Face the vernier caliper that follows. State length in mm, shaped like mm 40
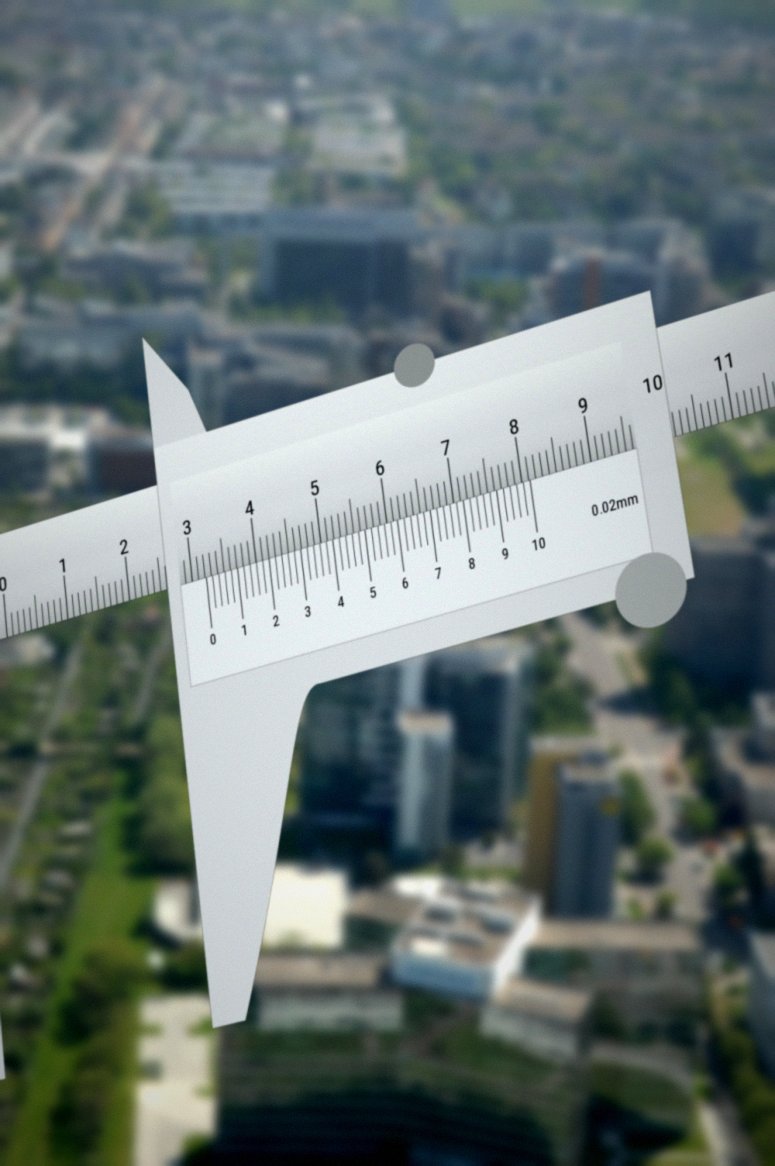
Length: mm 32.2
